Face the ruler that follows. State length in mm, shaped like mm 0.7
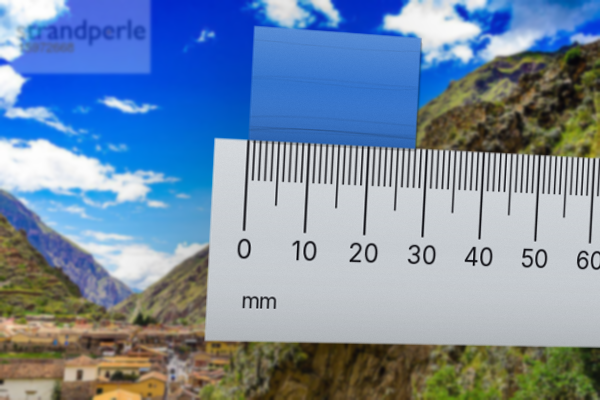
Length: mm 28
